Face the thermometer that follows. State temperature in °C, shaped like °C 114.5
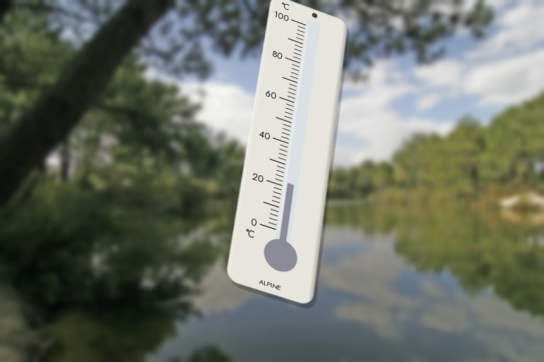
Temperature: °C 22
